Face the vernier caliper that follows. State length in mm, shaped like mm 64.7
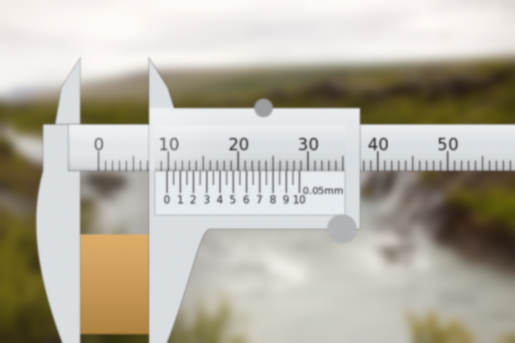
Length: mm 9.8
